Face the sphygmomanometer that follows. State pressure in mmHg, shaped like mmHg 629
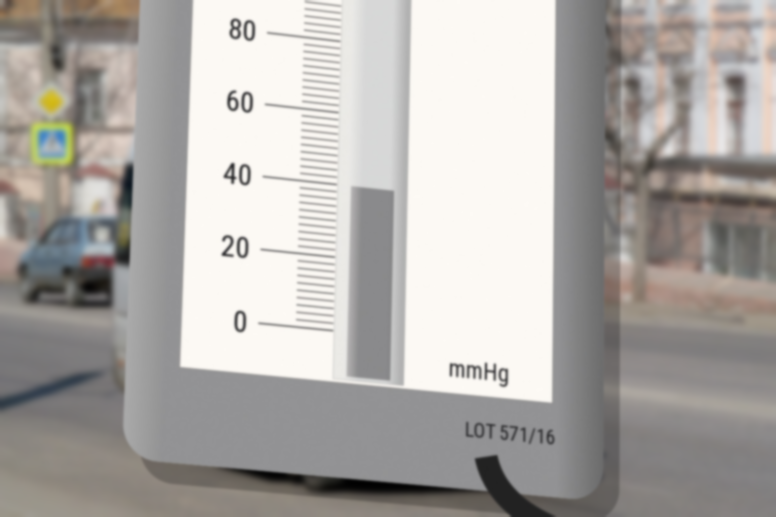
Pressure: mmHg 40
